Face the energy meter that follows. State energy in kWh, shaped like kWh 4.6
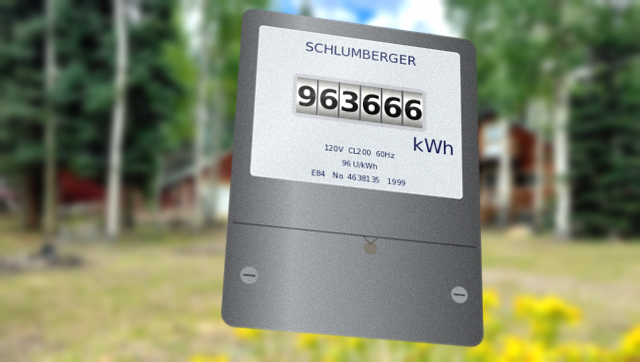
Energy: kWh 963666
